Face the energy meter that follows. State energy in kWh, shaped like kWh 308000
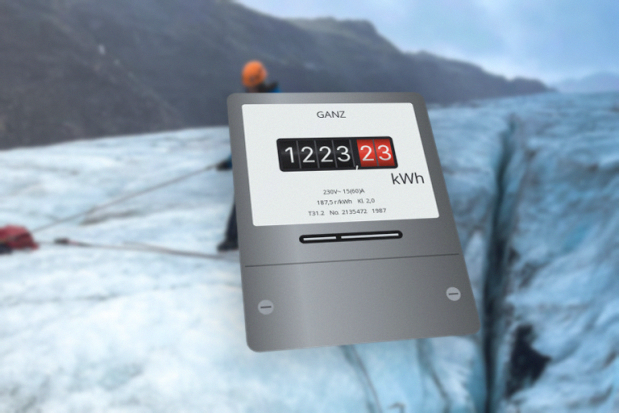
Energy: kWh 1223.23
